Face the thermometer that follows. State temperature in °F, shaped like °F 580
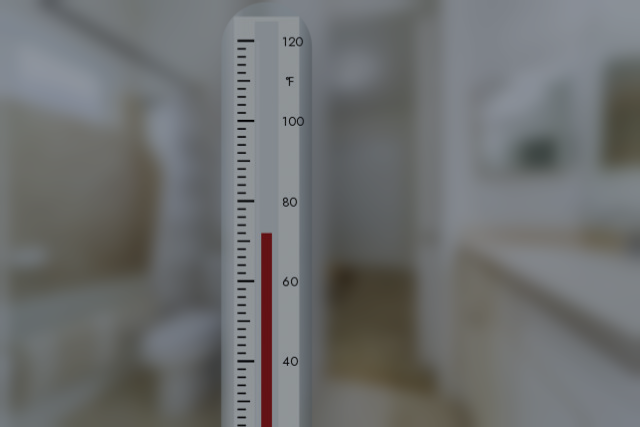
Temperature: °F 72
